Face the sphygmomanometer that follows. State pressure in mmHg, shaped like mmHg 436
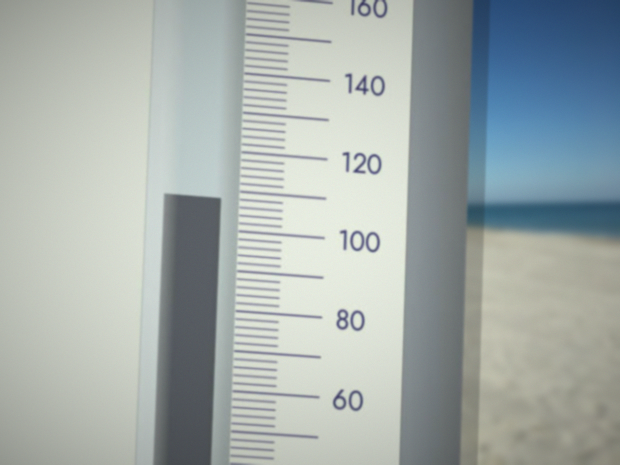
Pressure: mmHg 108
